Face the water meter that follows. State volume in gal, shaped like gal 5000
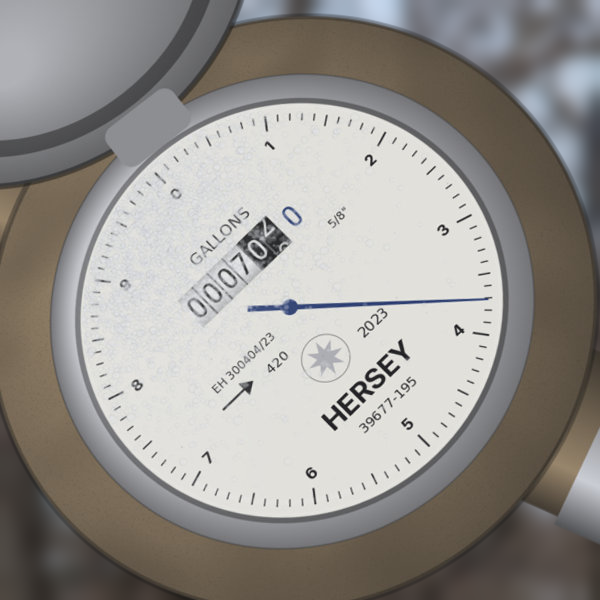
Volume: gal 7023.7
